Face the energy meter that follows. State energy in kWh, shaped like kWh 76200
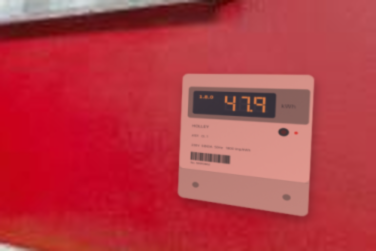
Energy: kWh 47.9
